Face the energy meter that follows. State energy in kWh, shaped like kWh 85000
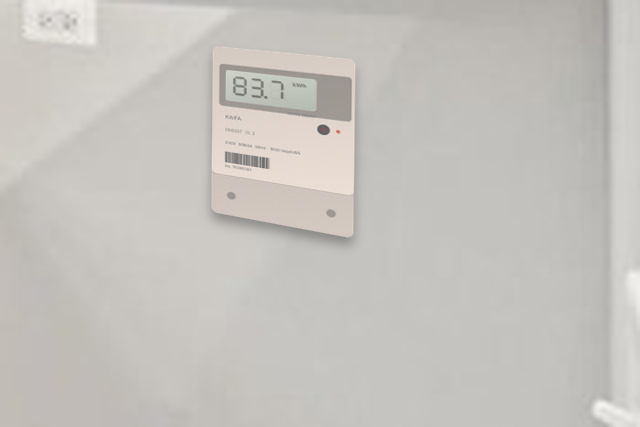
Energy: kWh 83.7
